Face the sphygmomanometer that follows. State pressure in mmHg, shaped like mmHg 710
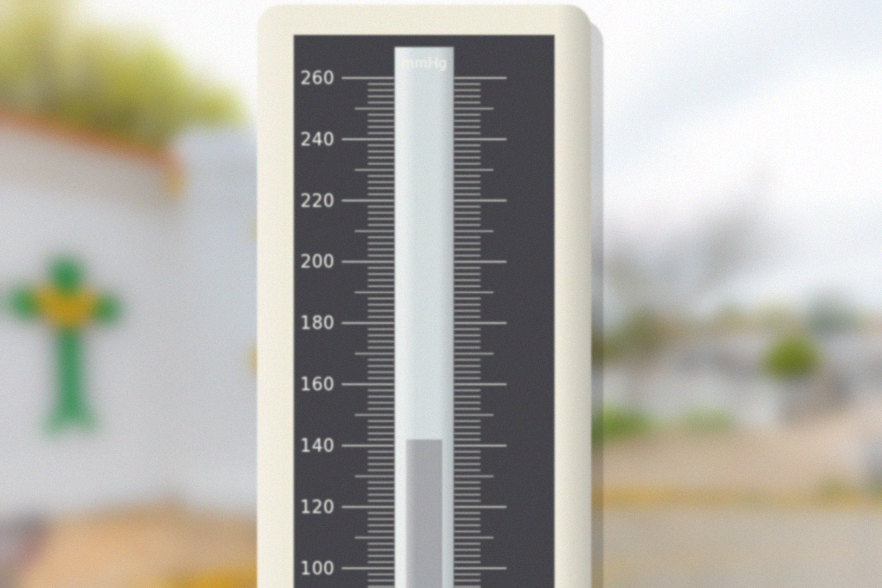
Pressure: mmHg 142
